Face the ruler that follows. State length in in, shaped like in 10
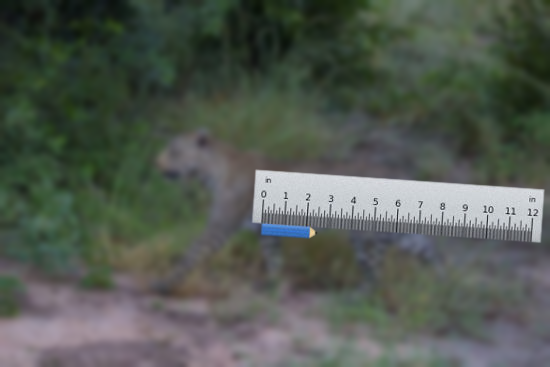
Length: in 2.5
